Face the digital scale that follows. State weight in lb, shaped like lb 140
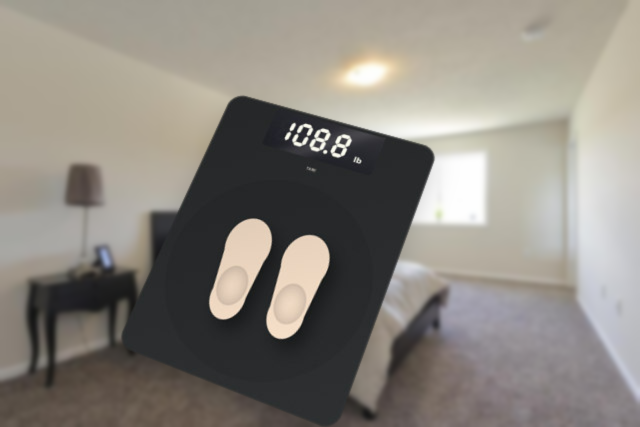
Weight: lb 108.8
